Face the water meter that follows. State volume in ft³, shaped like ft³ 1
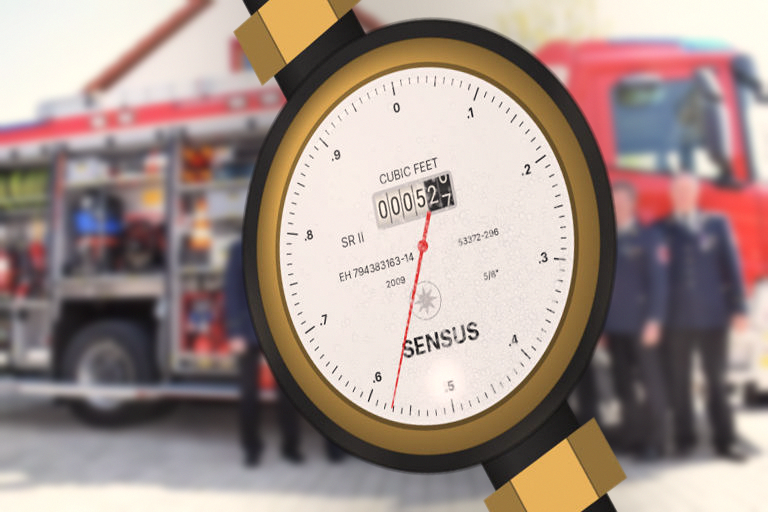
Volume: ft³ 526.57
